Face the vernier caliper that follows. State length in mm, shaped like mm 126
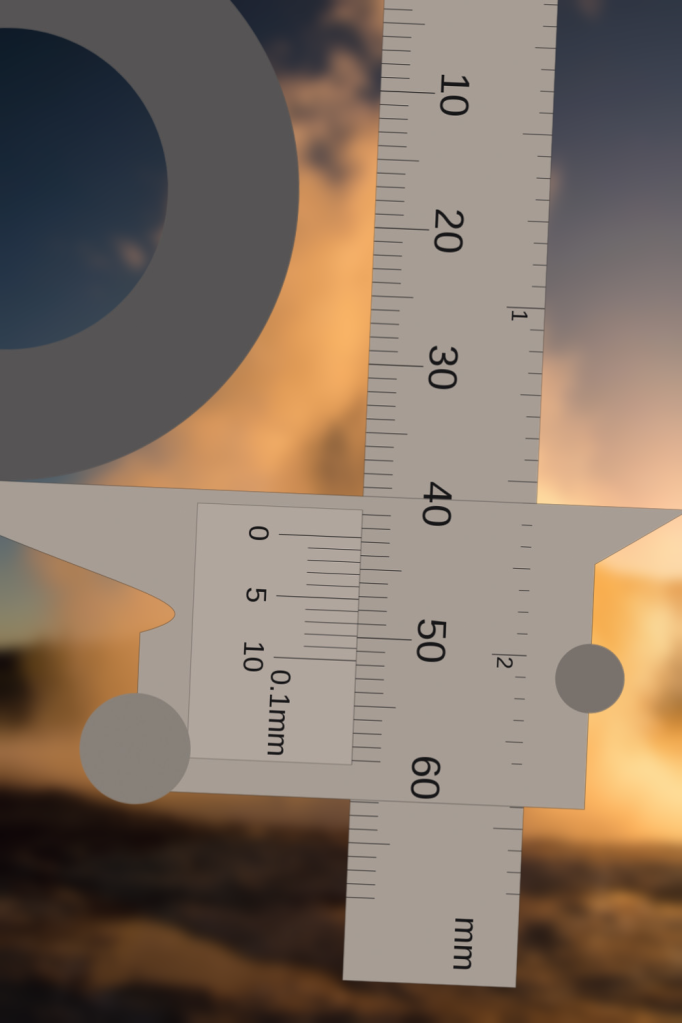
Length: mm 42.7
